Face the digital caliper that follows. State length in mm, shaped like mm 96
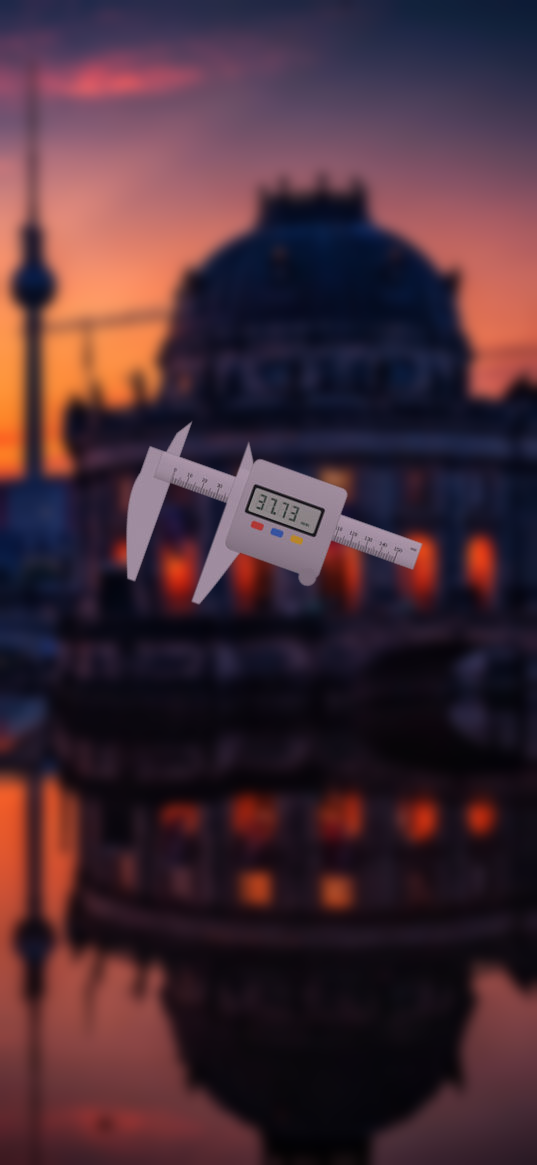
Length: mm 37.73
